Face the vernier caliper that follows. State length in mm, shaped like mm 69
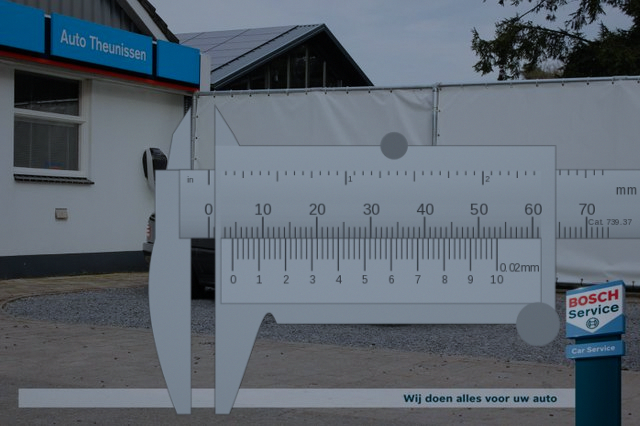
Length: mm 4.4
